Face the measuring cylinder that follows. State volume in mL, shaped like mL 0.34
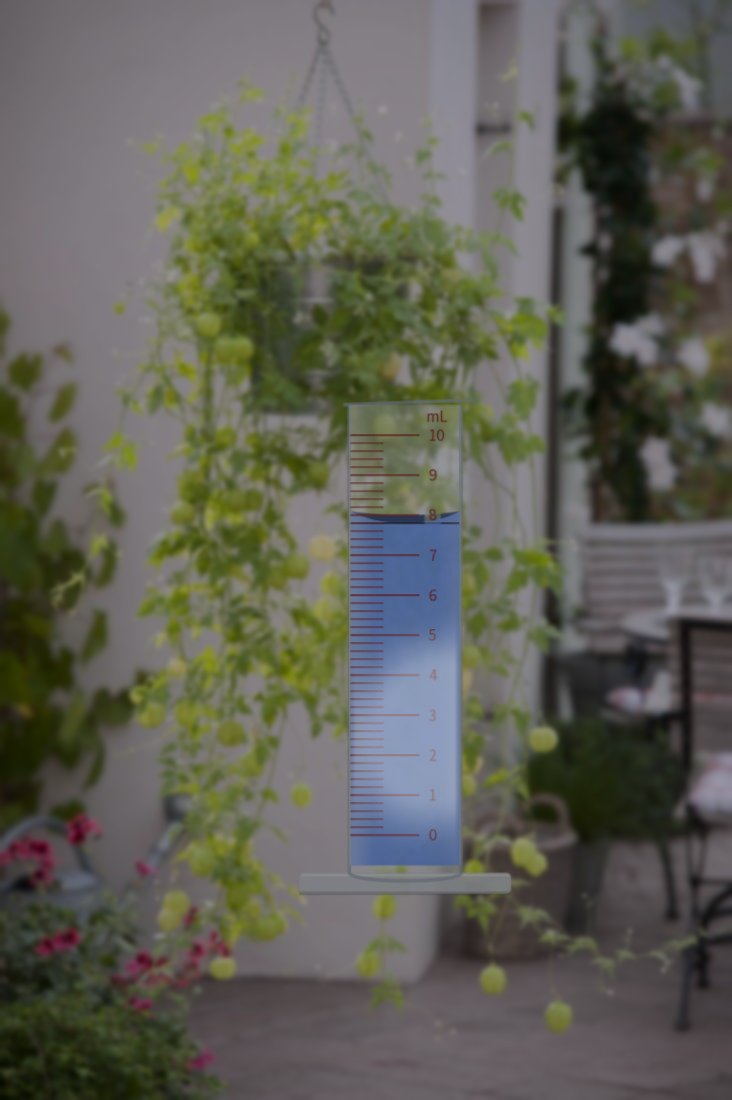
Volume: mL 7.8
